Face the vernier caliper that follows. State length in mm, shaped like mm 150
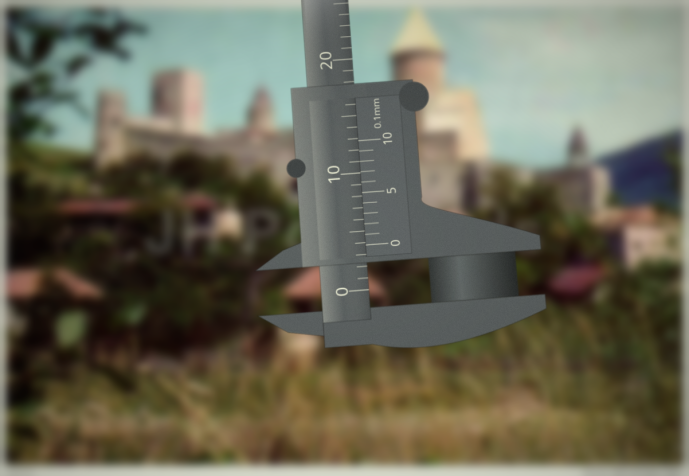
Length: mm 3.8
